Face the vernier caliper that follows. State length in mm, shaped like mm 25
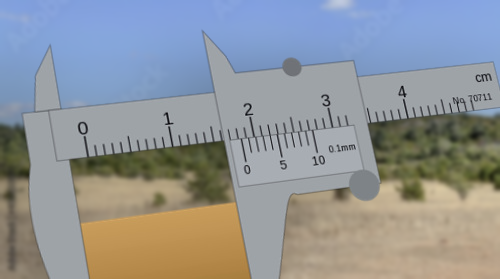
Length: mm 18.4
